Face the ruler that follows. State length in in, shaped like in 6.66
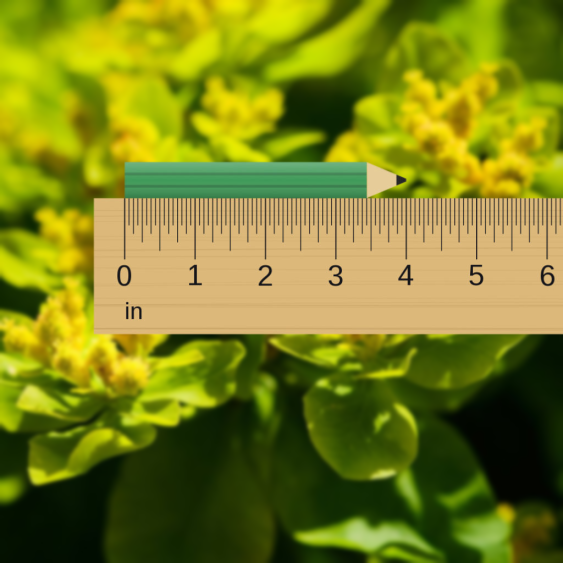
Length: in 4
